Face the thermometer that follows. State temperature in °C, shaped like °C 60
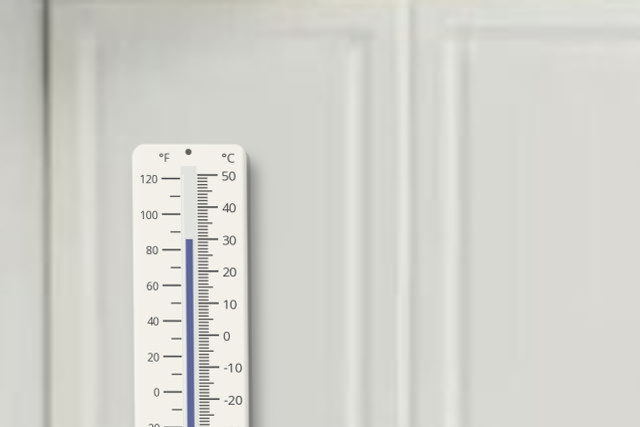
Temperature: °C 30
